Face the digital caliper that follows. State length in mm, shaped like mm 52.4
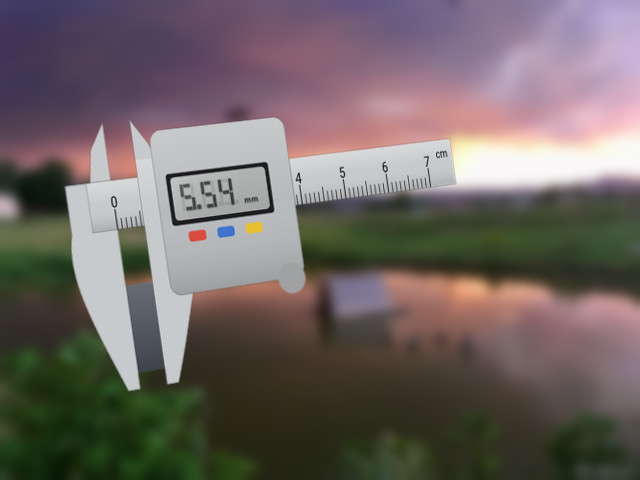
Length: mm 5.54
